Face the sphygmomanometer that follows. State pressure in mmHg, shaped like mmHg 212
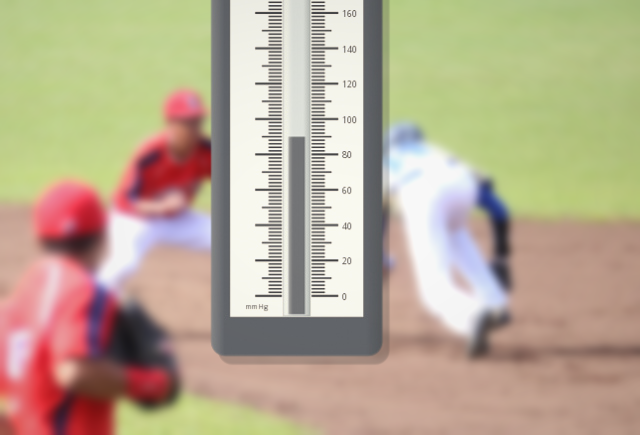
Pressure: mmHg 90
